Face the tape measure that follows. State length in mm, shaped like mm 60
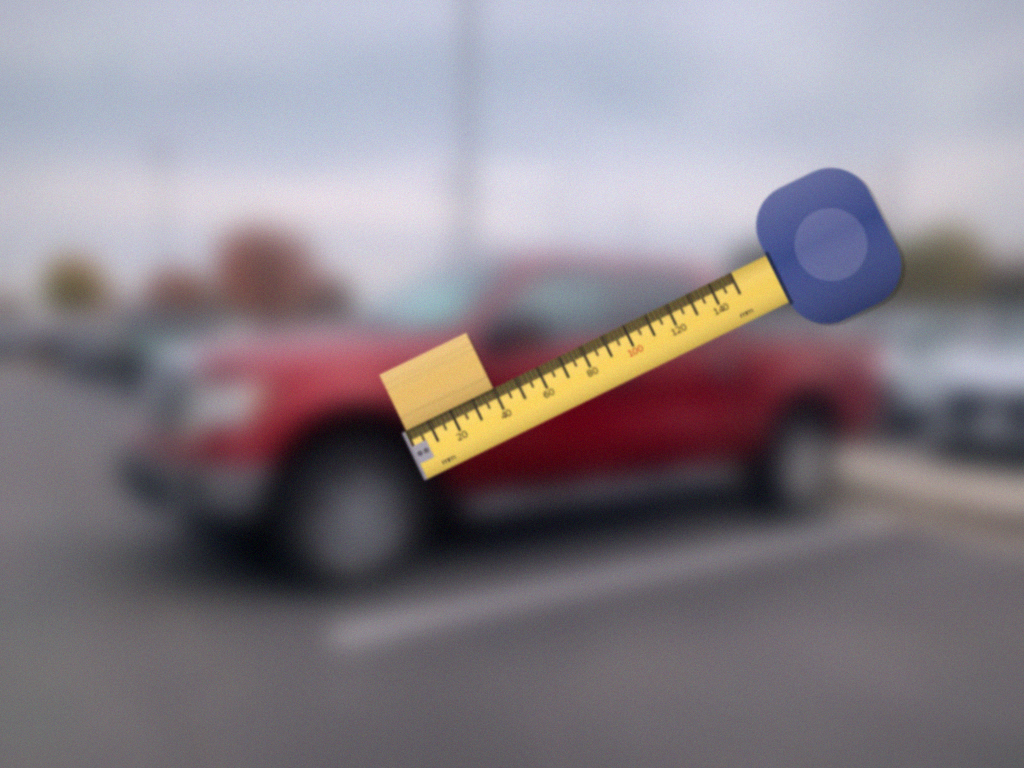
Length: mm 40
